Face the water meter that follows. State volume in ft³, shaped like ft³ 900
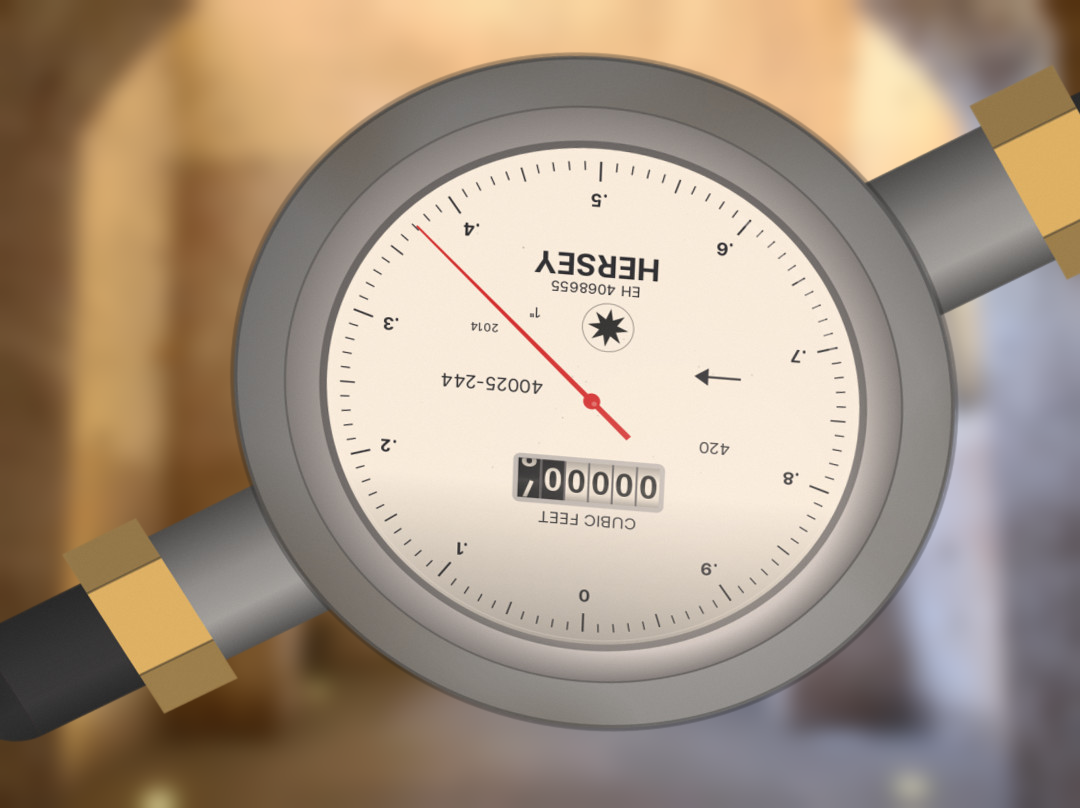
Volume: ft³ 7.37
